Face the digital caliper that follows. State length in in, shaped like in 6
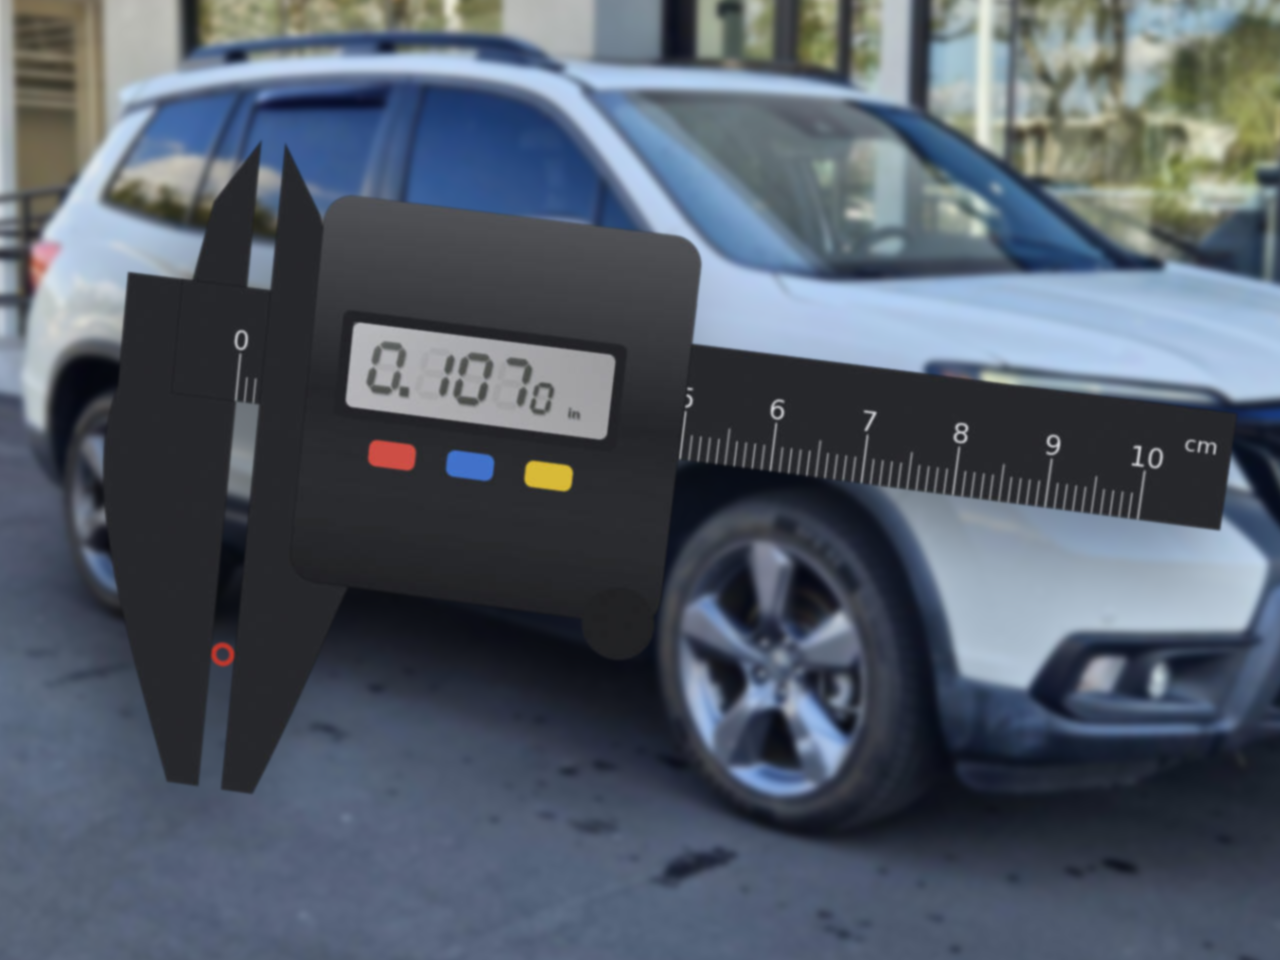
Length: in 0.1070
